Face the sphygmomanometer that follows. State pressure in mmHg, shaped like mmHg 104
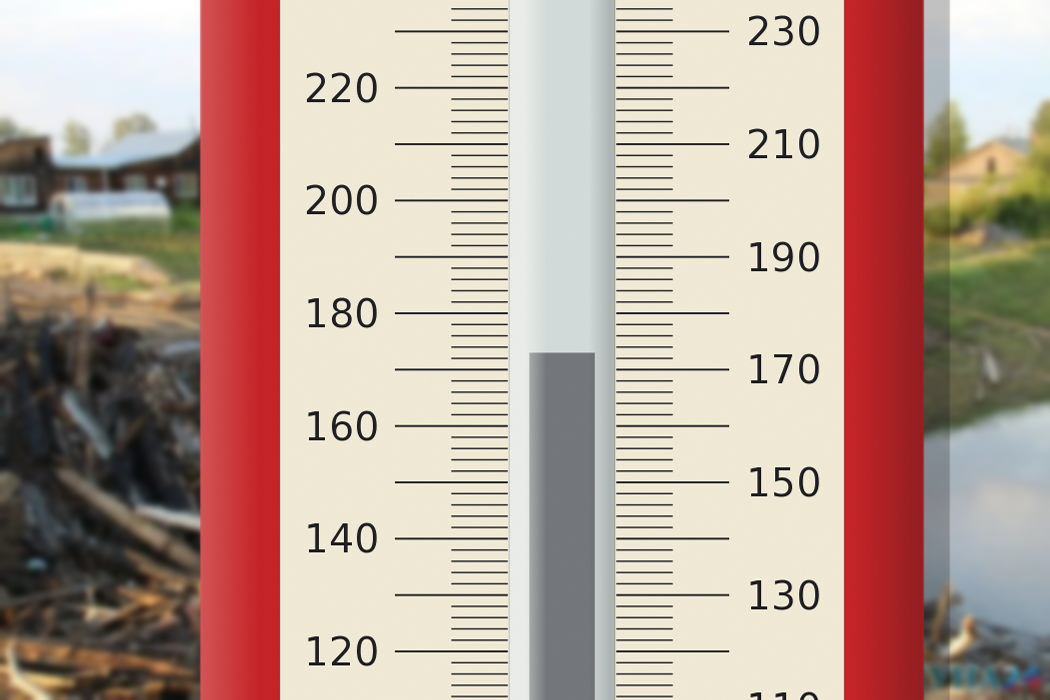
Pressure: mmHg 173
